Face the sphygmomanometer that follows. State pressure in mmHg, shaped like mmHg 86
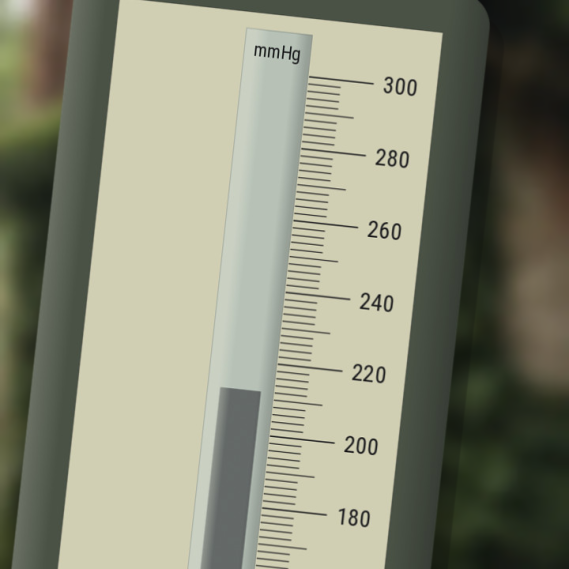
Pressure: mmHg 212
